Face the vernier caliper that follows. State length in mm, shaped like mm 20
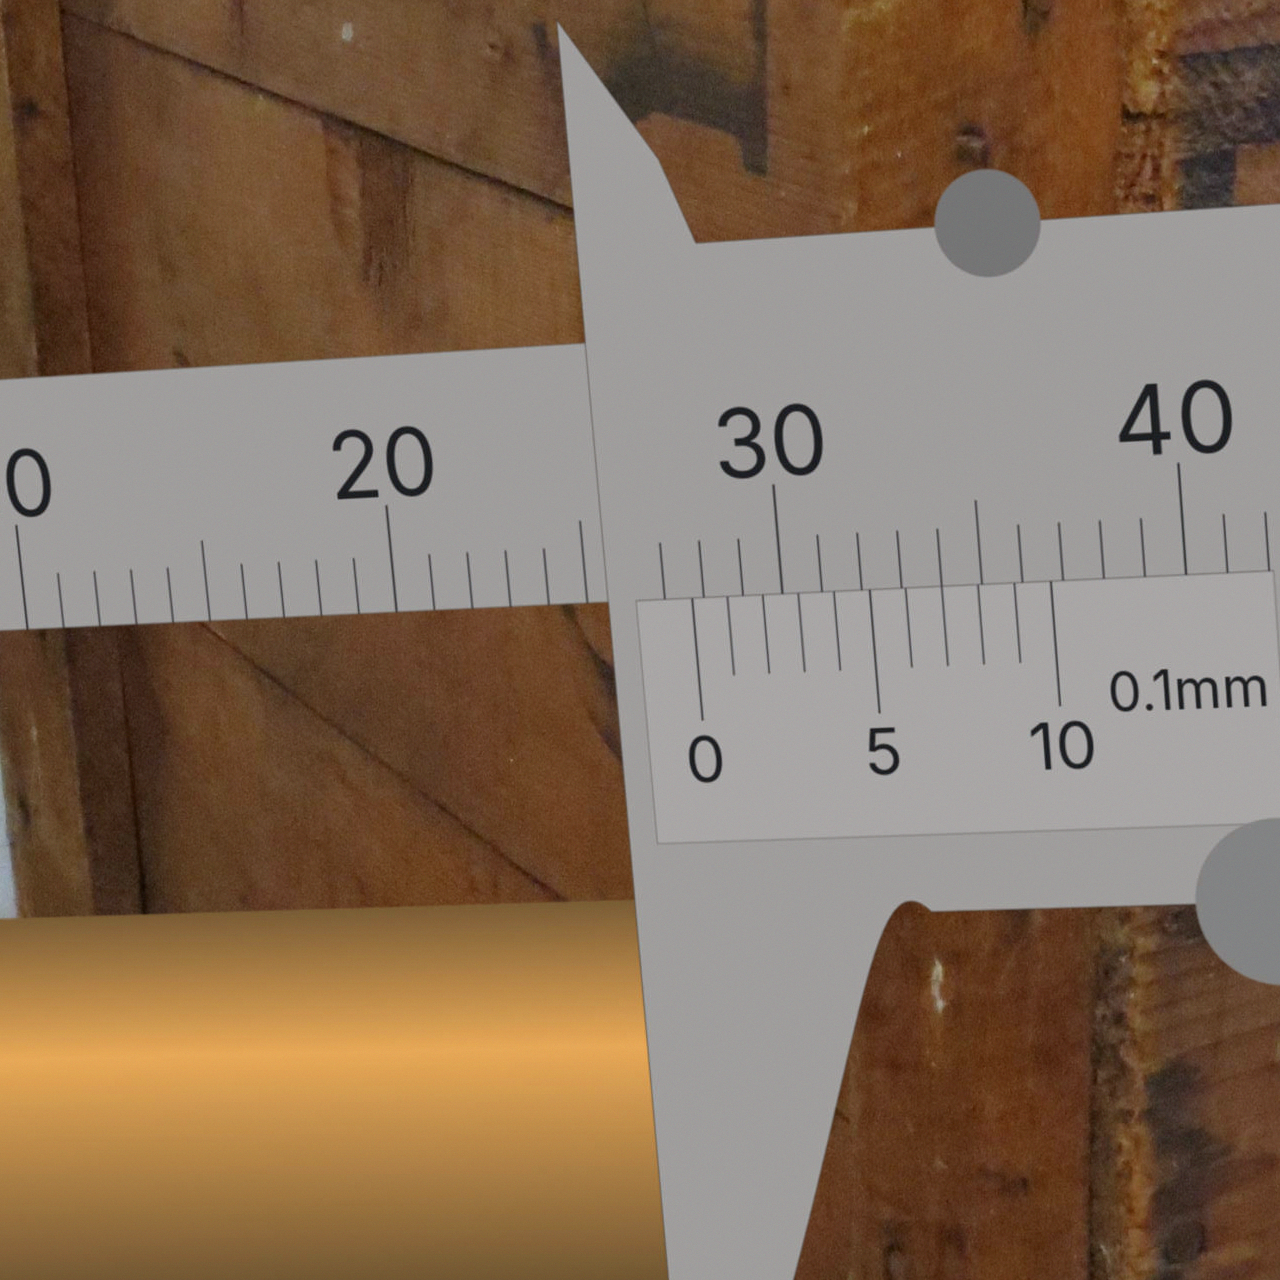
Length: mm 27.7
